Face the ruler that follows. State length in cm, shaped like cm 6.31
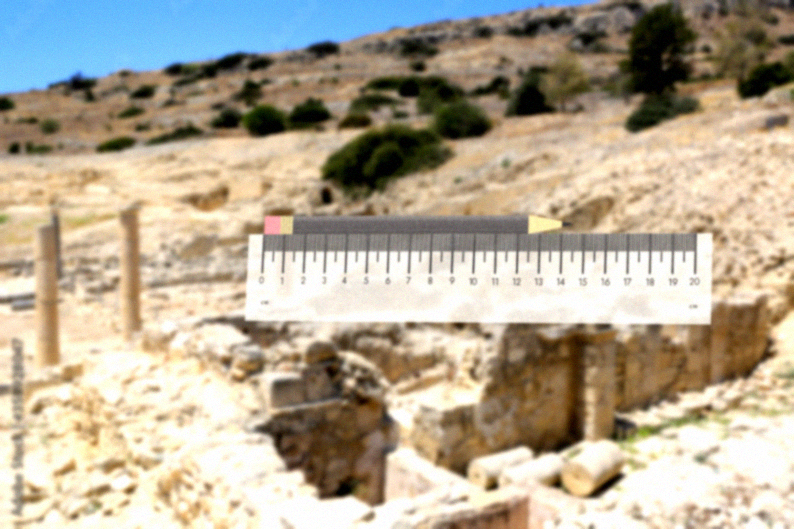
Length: cm 14.5
